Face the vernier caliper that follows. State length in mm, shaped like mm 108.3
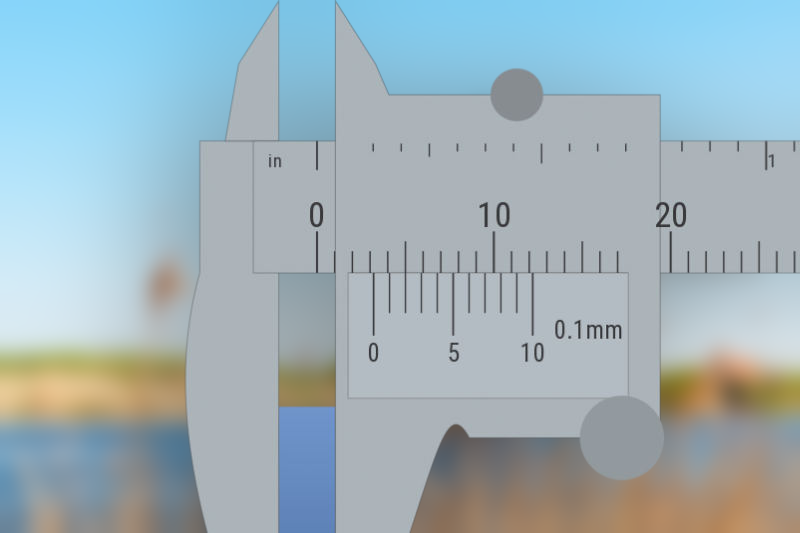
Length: mm 3.2
